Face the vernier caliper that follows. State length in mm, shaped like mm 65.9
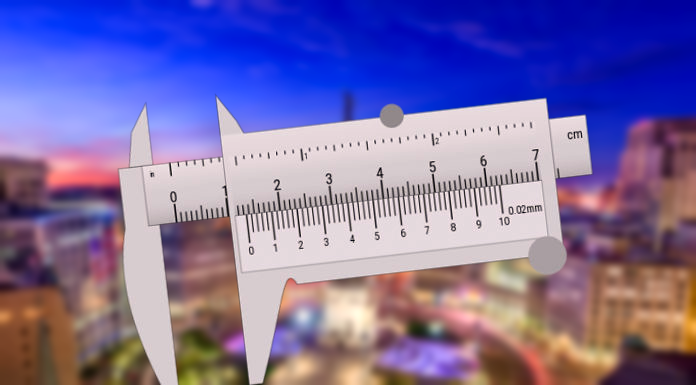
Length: mm 13.5
